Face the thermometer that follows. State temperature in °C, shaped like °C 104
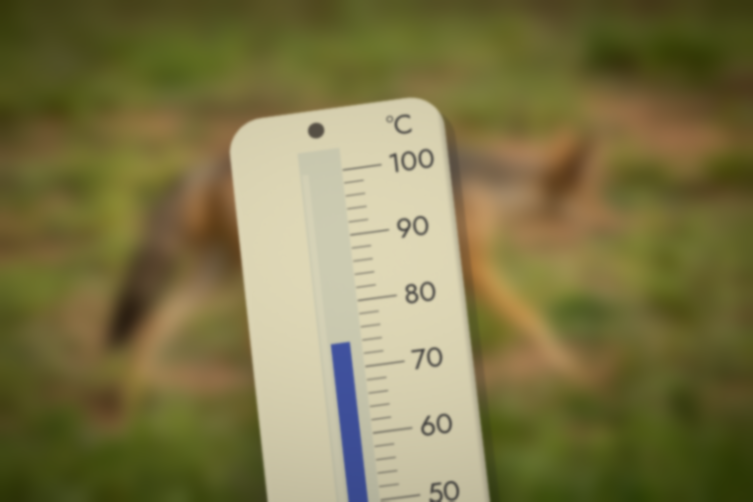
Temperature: °C 74
